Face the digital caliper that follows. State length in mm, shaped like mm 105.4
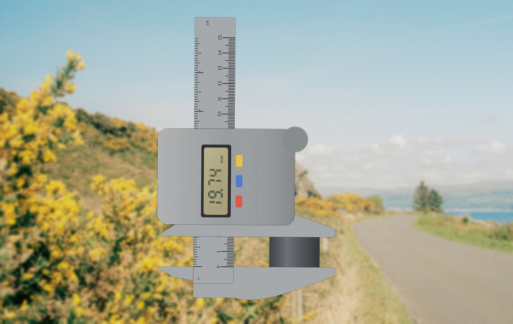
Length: mm 19.74
